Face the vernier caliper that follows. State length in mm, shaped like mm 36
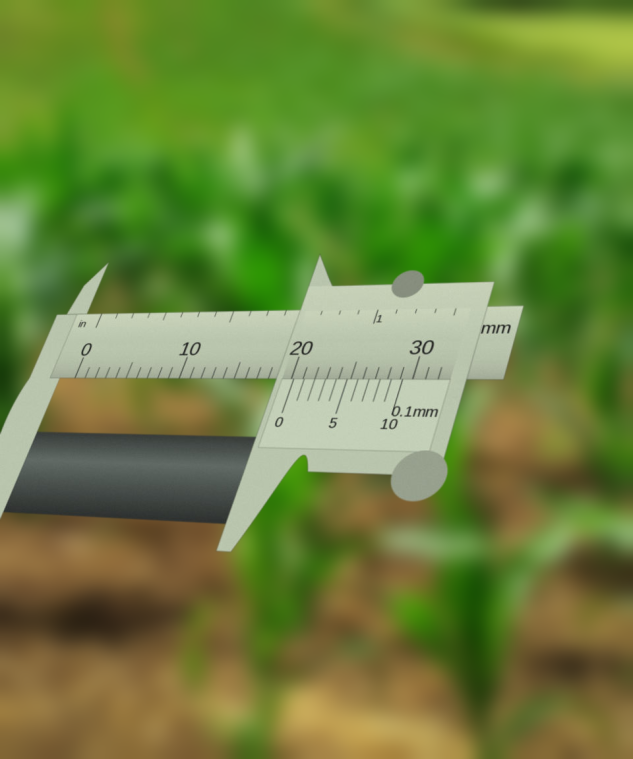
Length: mm 20.2
